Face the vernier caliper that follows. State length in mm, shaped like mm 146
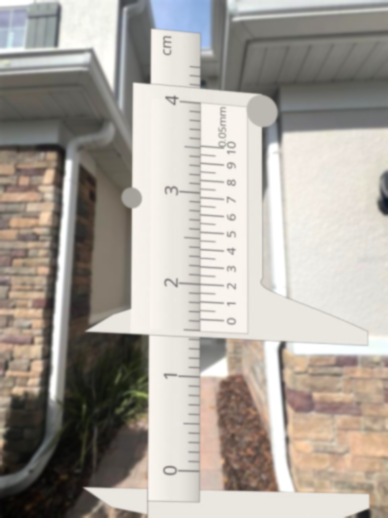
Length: mm 16.2
